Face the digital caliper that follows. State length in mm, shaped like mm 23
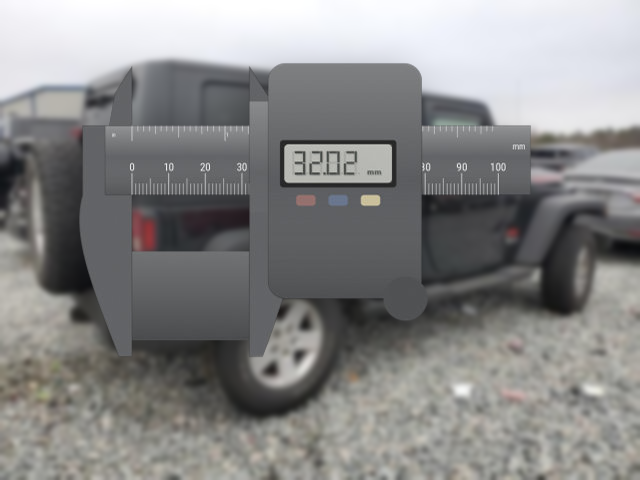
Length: mm 32.02
